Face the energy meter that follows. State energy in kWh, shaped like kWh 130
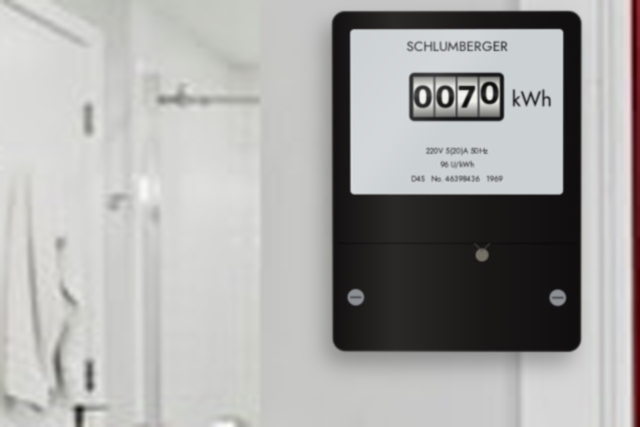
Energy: kWh 70
